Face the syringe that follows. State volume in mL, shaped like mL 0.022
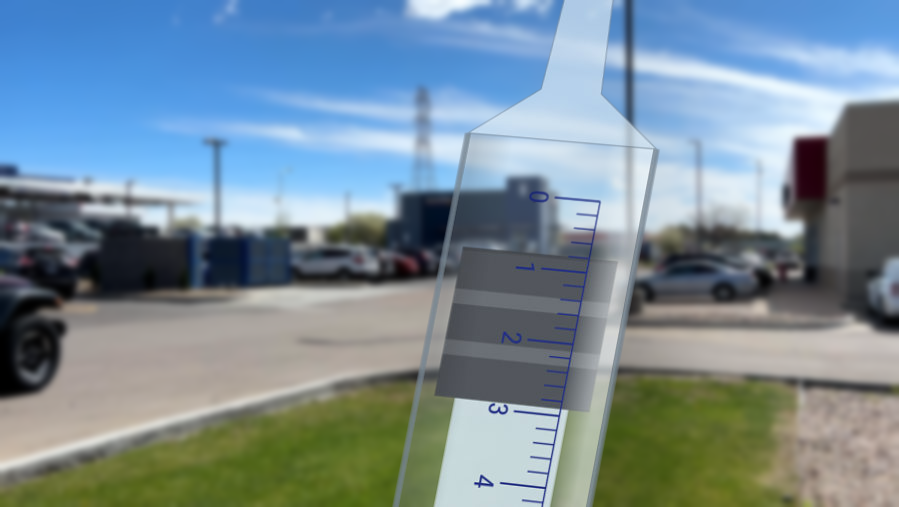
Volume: mL 0.8
